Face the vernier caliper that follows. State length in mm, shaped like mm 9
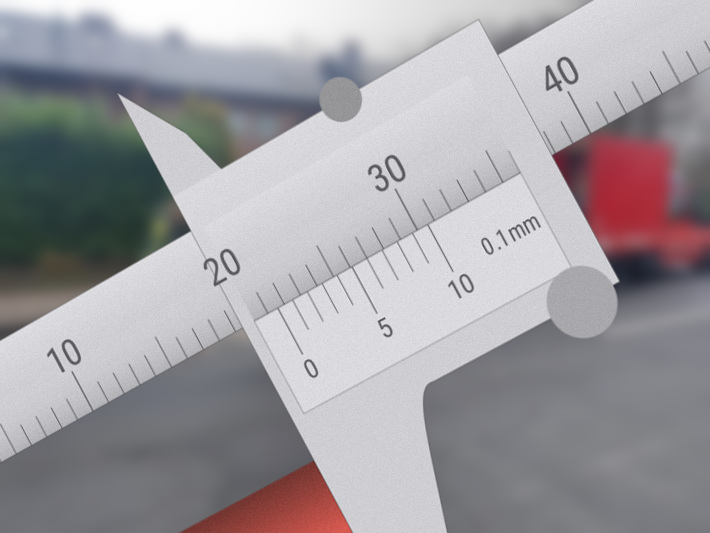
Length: mm 21.6
